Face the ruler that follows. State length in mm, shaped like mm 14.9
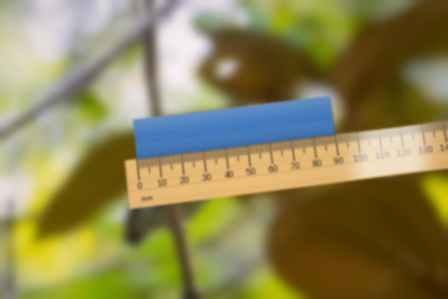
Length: mm 90
